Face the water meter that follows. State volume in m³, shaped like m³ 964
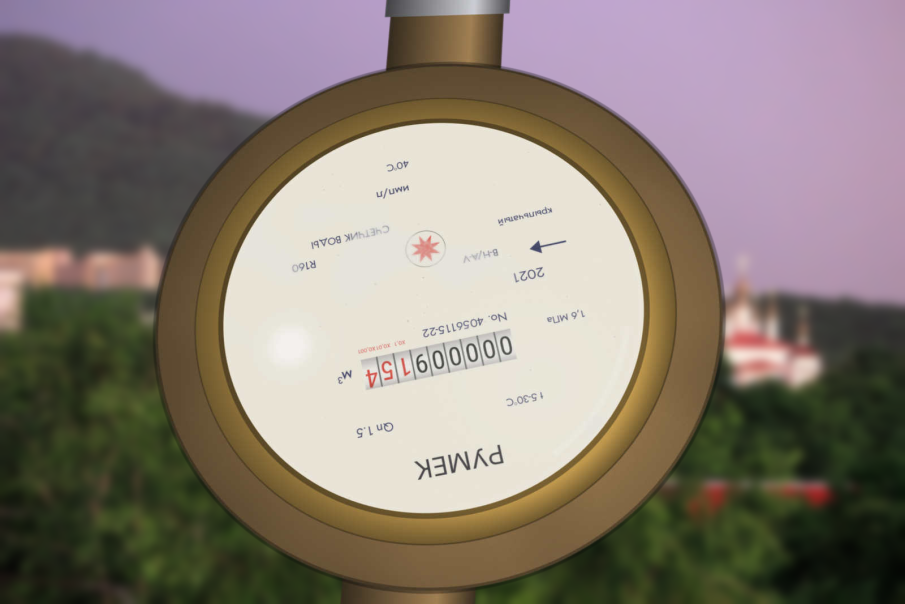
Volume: m³ 9.154
